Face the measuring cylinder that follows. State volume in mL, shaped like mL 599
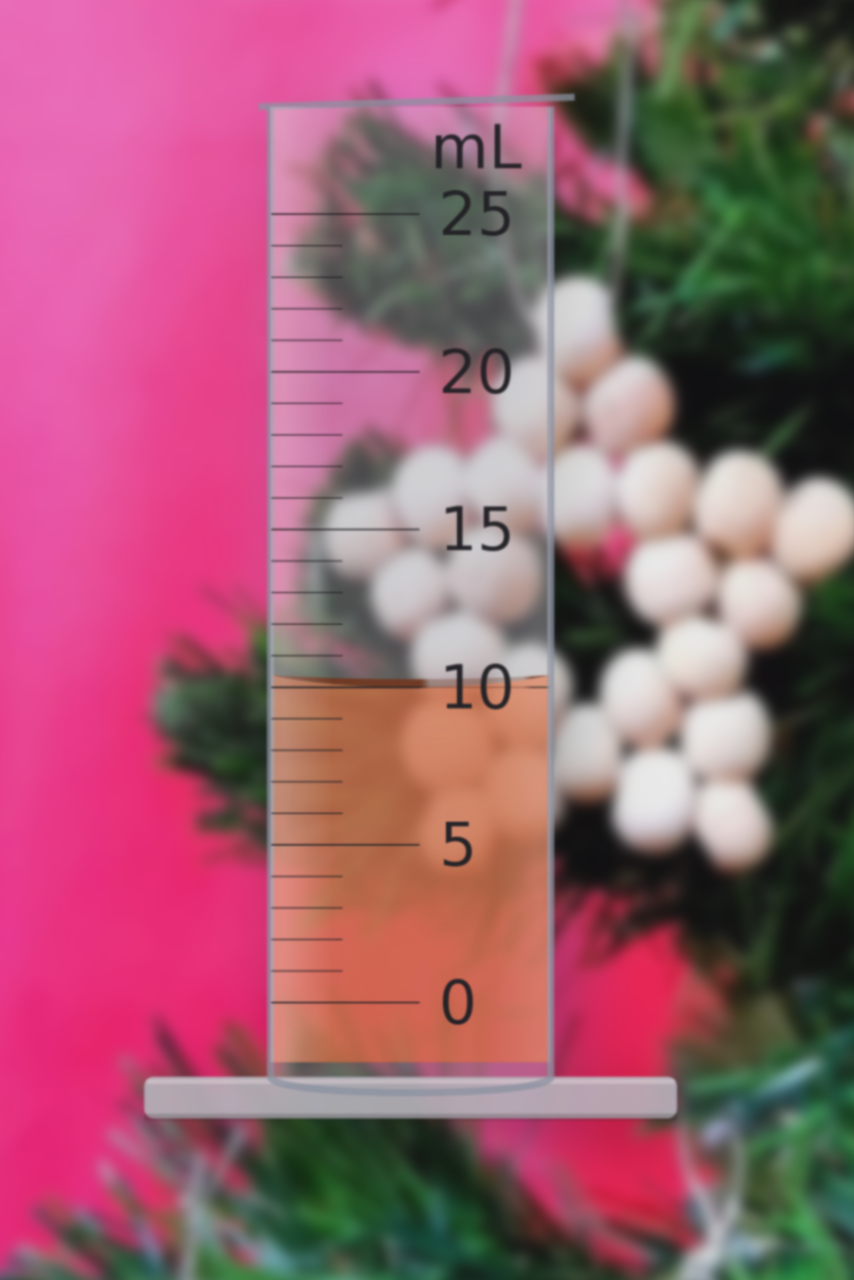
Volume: mL 10
